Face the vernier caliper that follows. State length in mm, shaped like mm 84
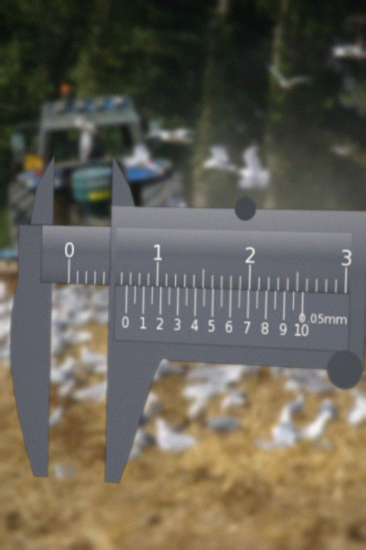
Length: mm 6.6
